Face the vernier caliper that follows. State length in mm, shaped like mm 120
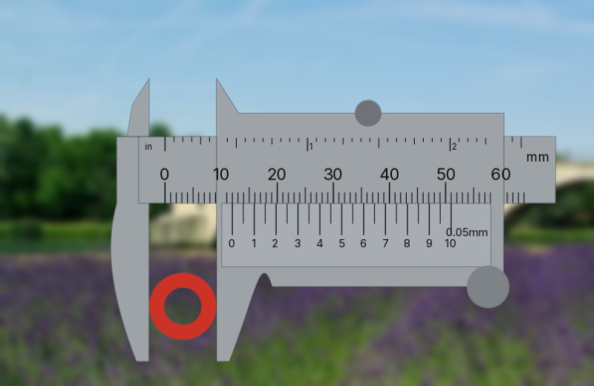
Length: mm 12.0
